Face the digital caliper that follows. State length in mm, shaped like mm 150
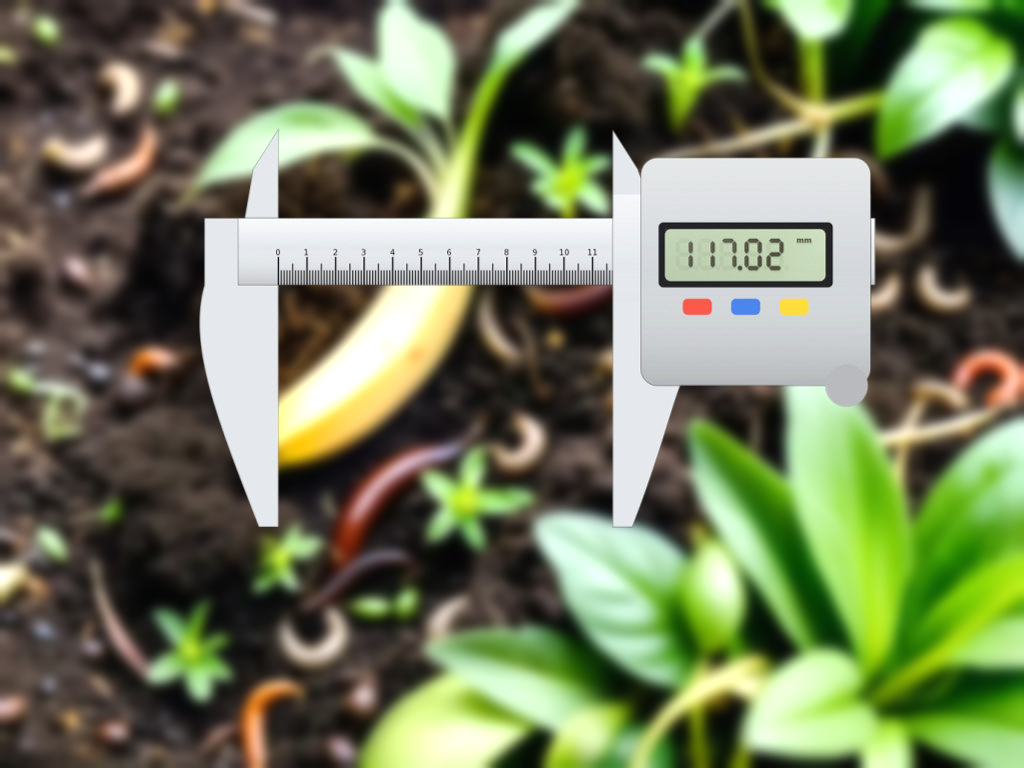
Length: mm 117.02
